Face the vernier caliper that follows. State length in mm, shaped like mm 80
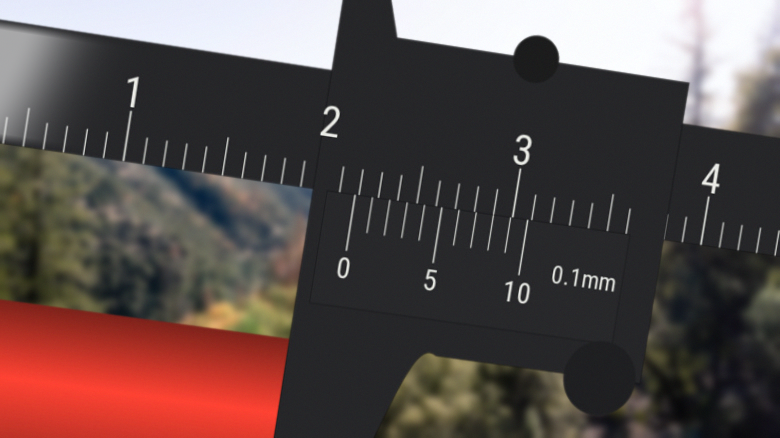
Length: mm 21.8
